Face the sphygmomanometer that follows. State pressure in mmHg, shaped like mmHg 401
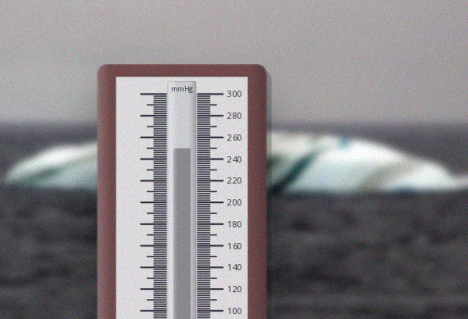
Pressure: mmHg 250
